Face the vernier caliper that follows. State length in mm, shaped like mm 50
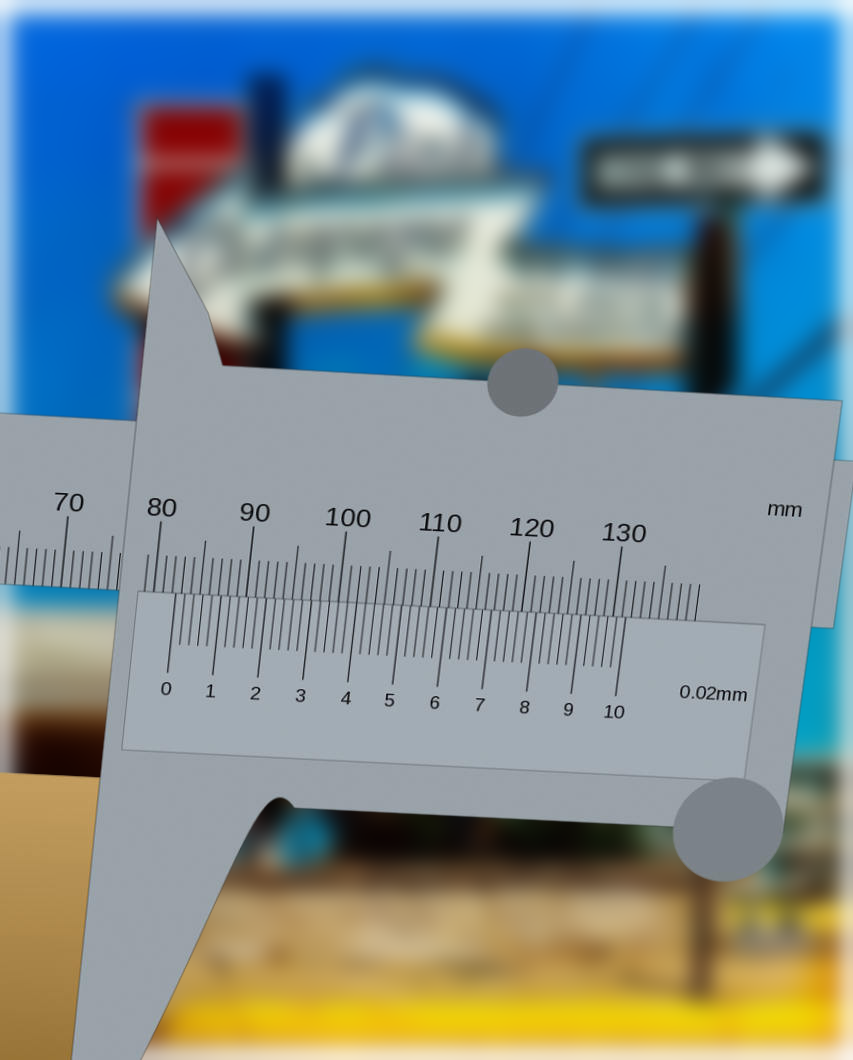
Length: mm 82.4
